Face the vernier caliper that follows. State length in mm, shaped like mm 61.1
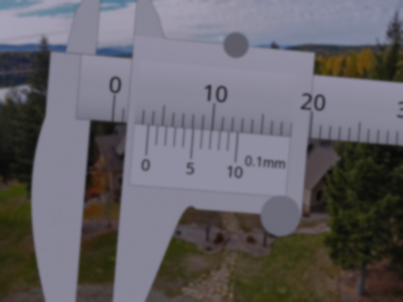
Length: mm 3.6
